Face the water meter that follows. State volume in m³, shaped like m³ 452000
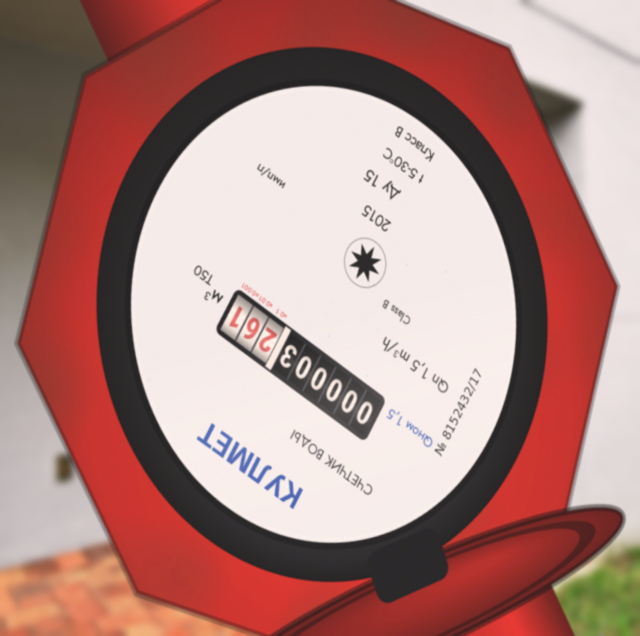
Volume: m³ 3.261
